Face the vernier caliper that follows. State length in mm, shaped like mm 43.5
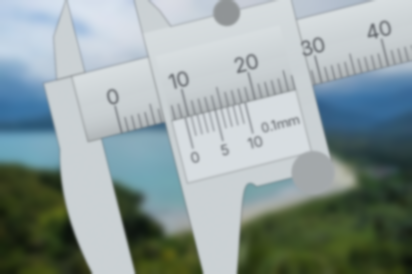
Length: mm 9.5
